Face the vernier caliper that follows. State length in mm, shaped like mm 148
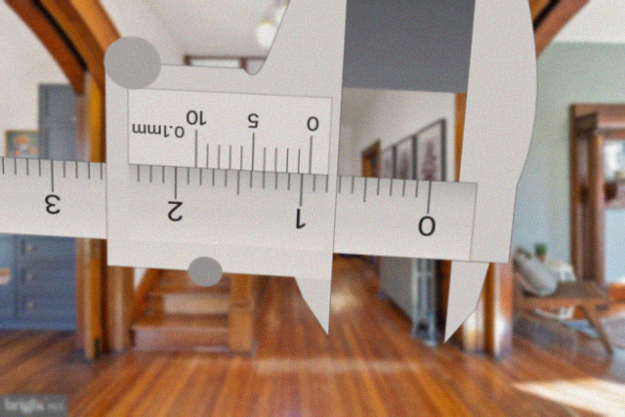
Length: mm 9.4
